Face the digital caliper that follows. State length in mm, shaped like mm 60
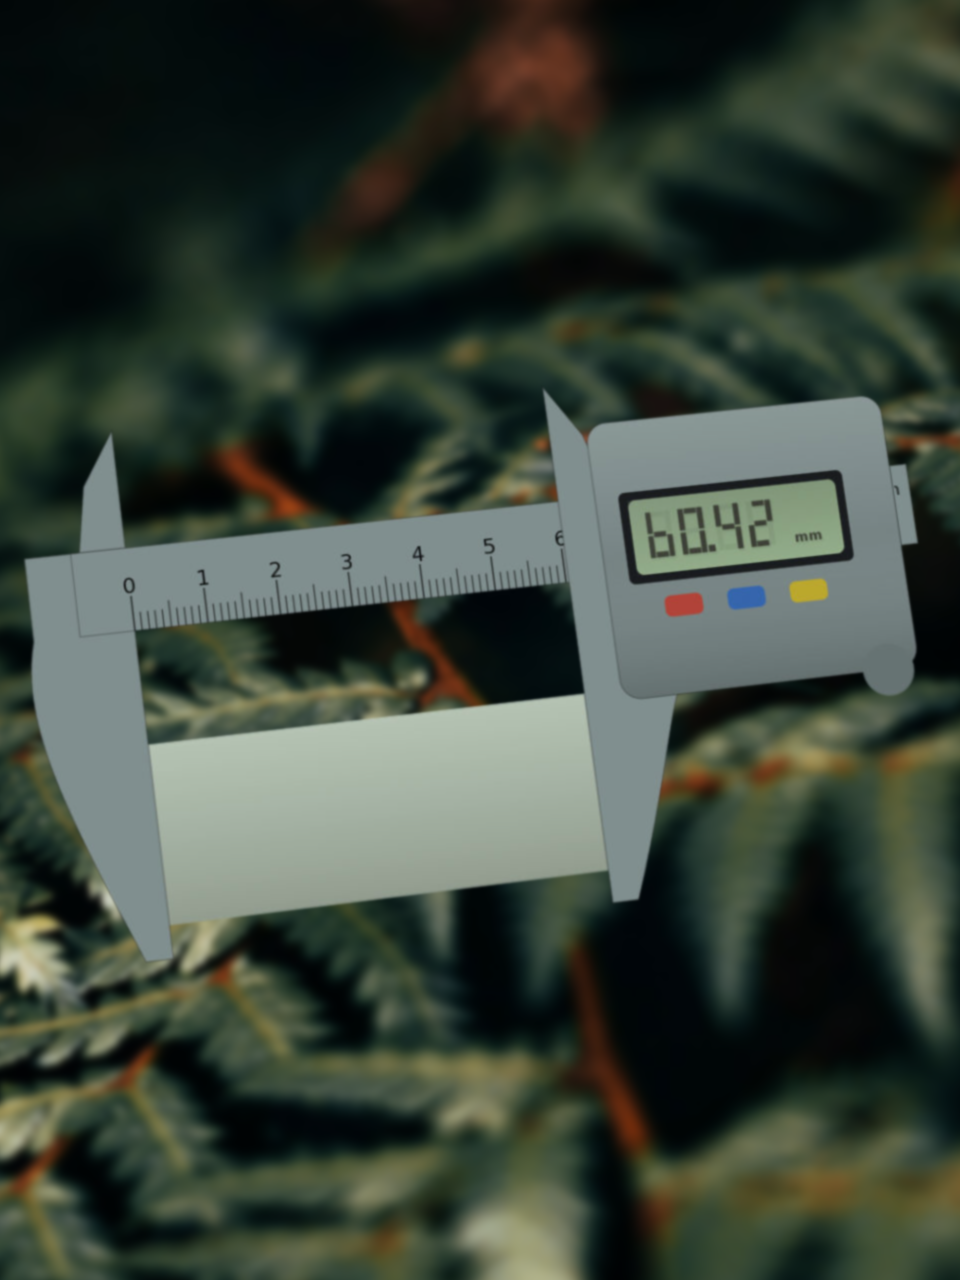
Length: mm 60.42
